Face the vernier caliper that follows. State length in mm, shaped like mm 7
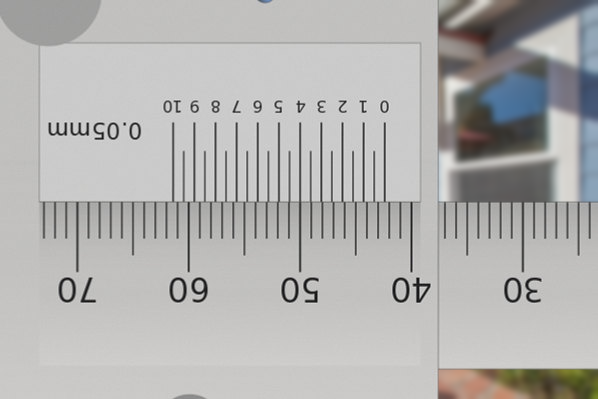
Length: mm 42.4
